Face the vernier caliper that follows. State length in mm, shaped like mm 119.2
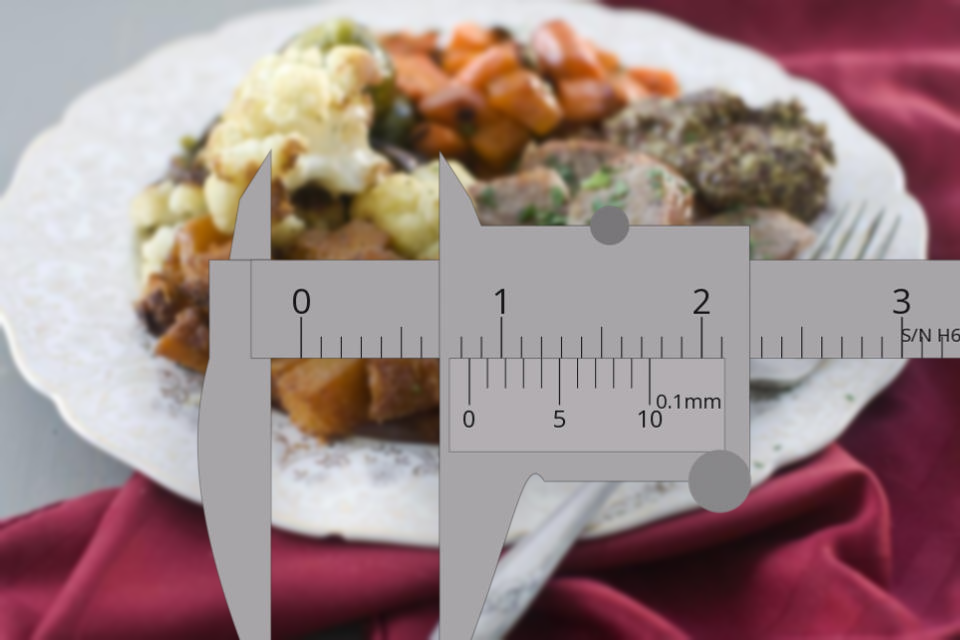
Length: mm 8.4
